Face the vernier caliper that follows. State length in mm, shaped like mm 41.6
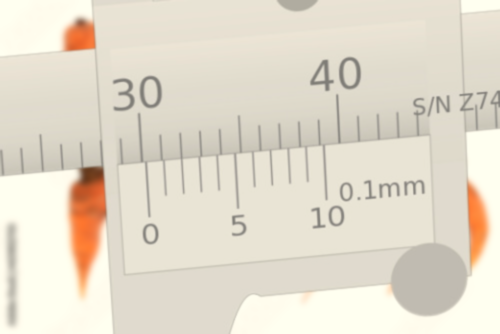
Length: mm 30.2
